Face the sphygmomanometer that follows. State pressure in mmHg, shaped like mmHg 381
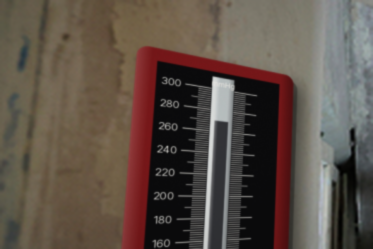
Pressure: mmHg 270
